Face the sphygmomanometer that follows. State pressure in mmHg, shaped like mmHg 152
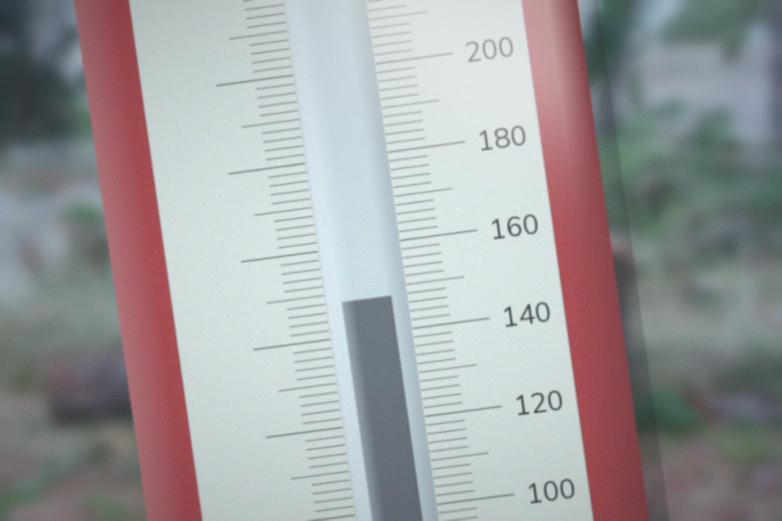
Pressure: mmHg 148
